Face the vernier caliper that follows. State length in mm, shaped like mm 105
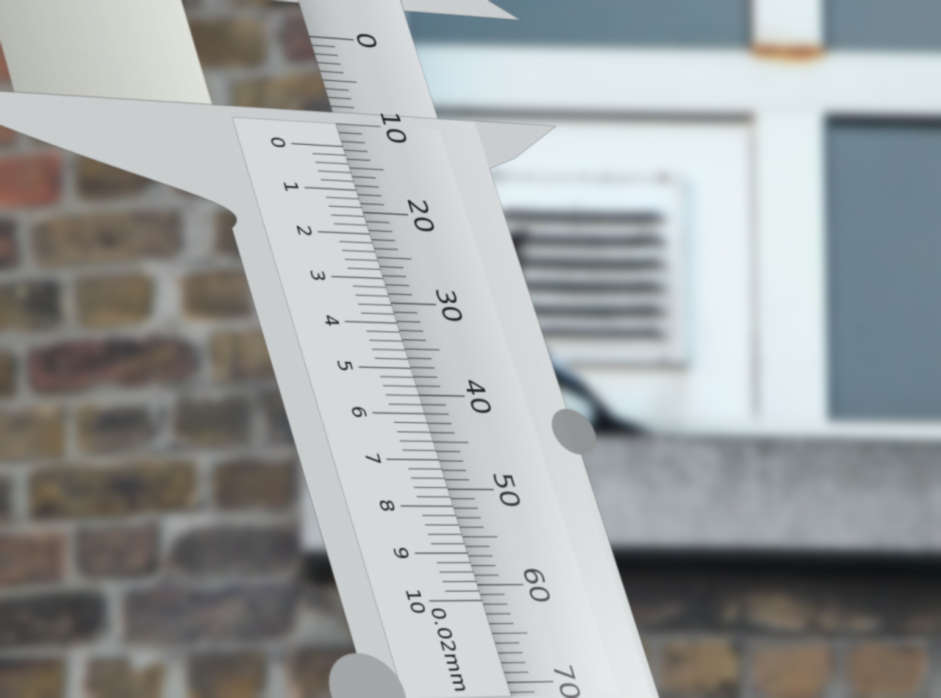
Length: mm 12.6
